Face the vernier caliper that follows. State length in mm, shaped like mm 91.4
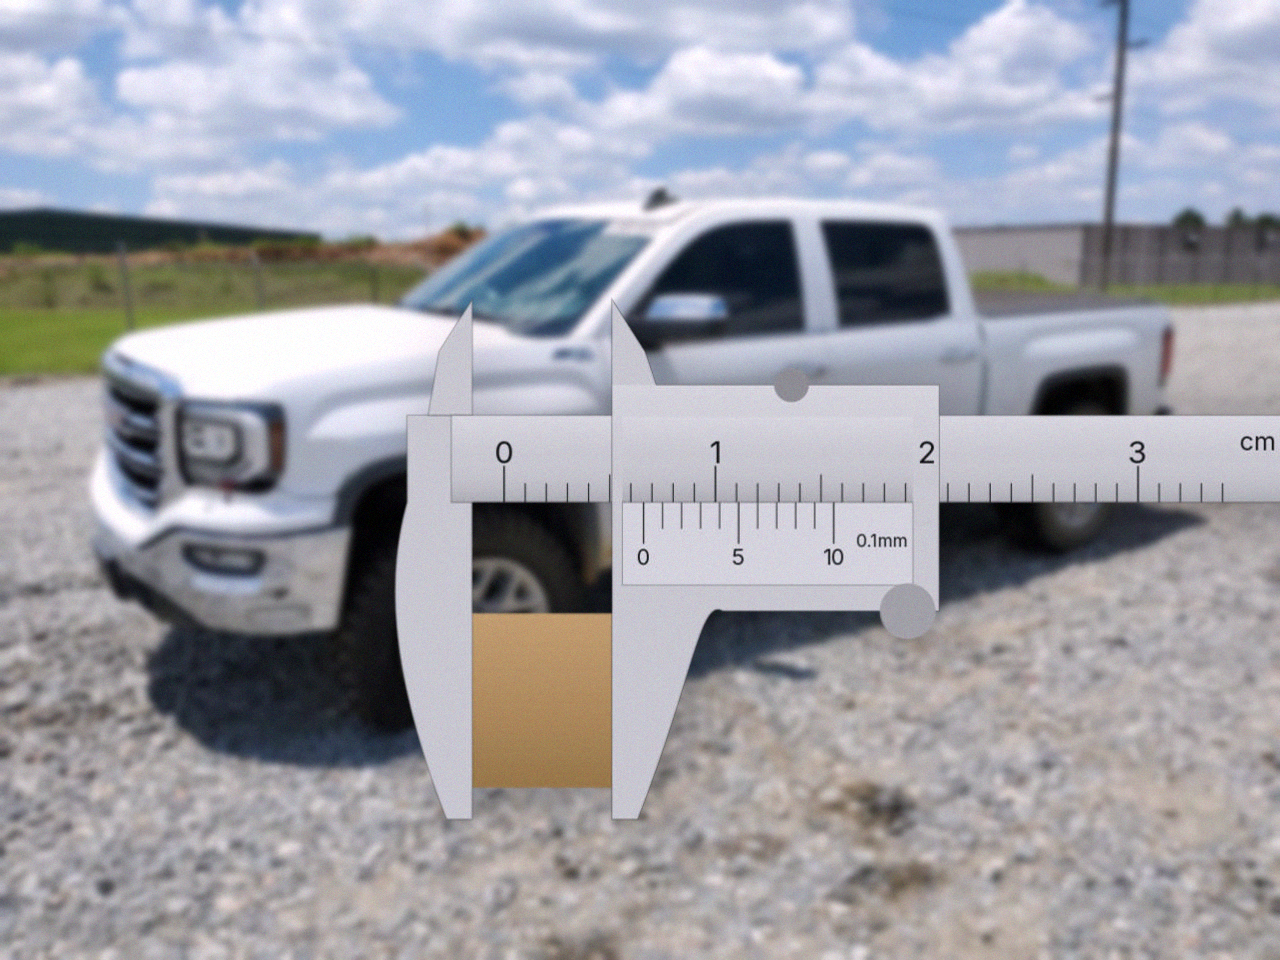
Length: mm 6.6
